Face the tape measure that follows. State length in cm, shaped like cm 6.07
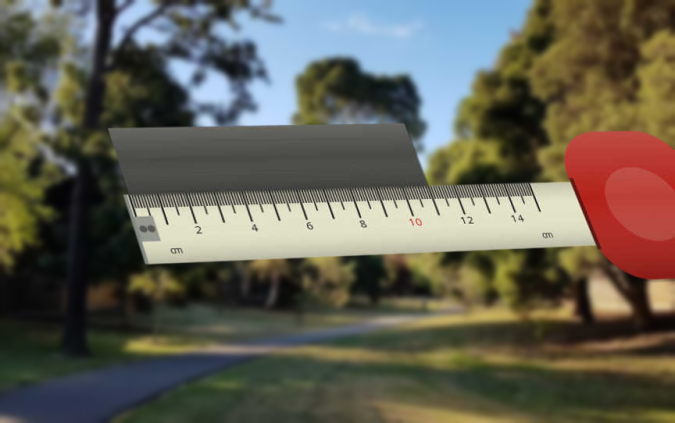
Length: cm 11
